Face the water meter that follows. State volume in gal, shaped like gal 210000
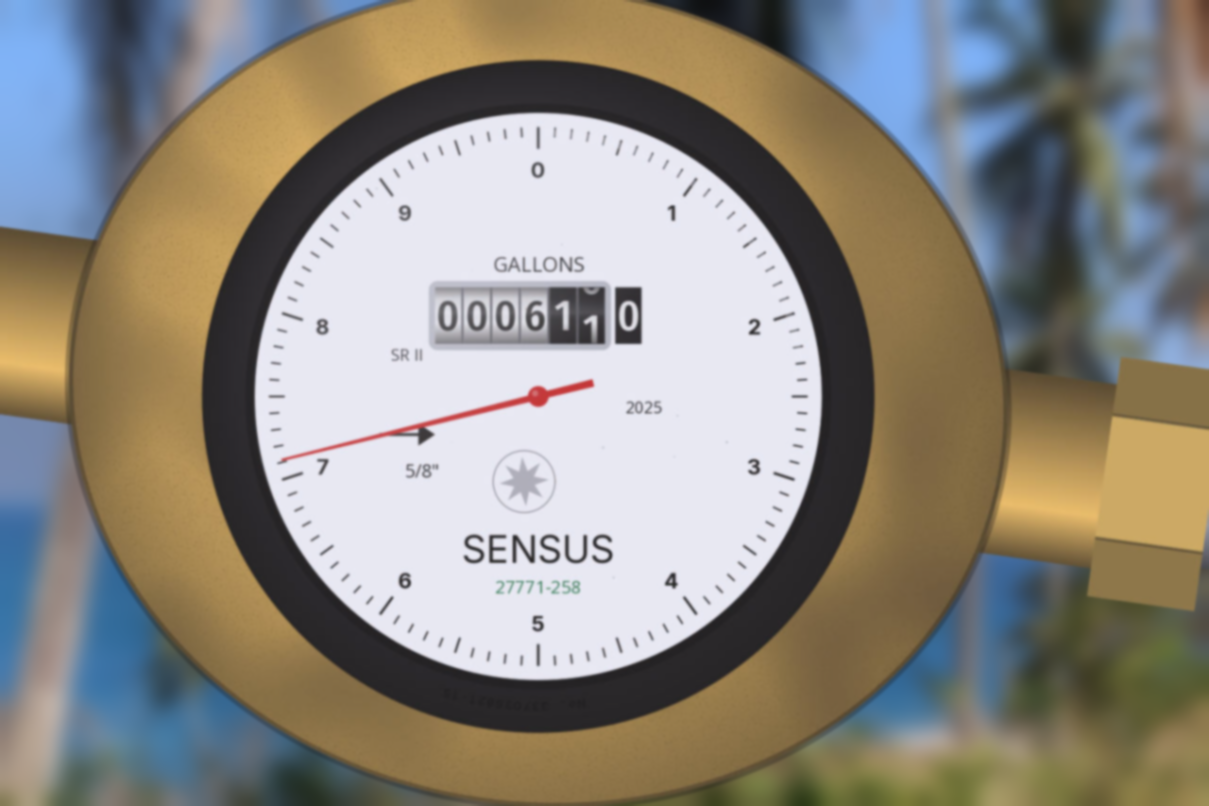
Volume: gal 6107.1
